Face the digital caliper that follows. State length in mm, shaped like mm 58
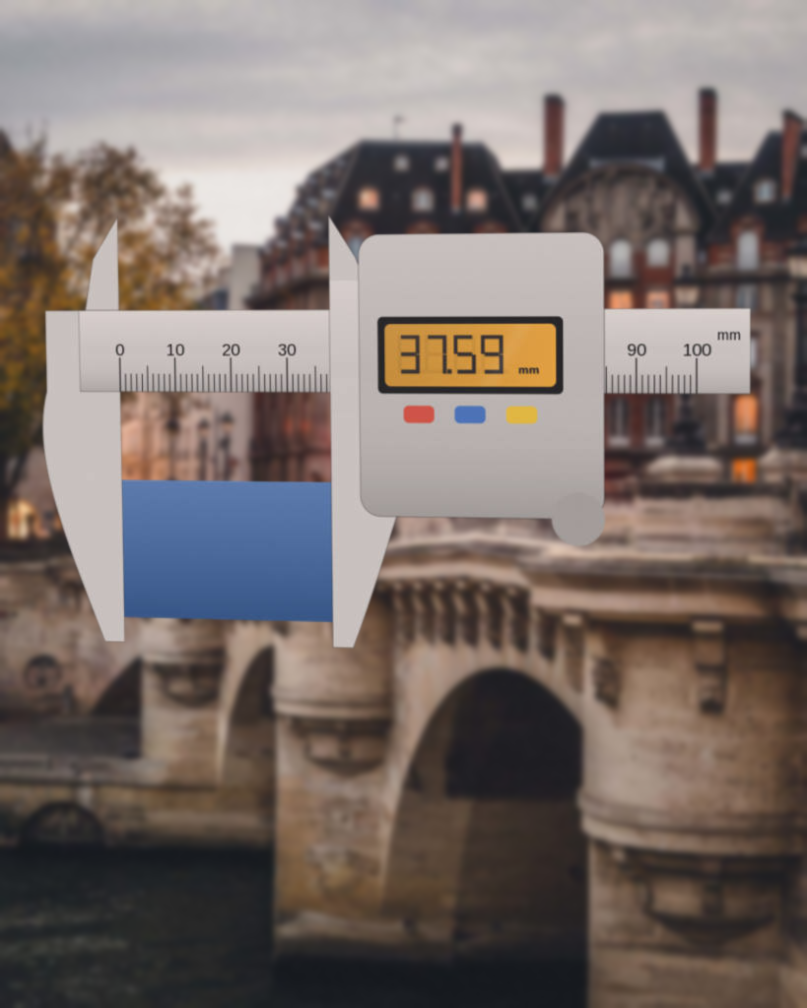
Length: mm 37.59
